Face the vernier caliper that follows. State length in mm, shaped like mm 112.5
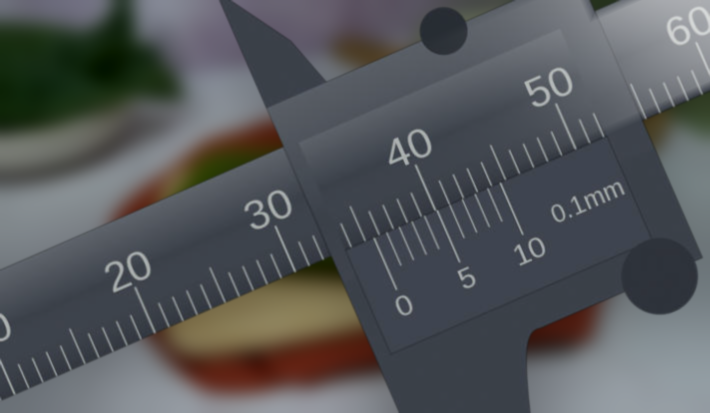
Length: mm 35.6
